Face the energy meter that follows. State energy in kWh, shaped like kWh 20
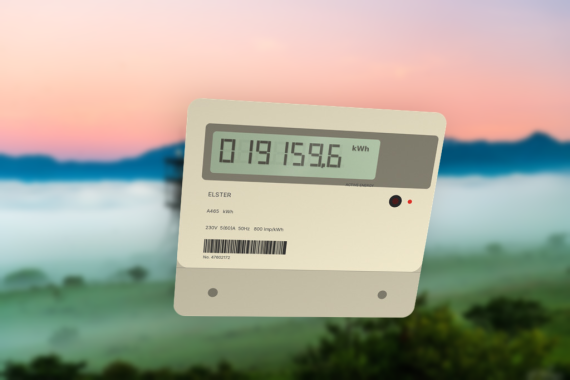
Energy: kWh 19159.6
